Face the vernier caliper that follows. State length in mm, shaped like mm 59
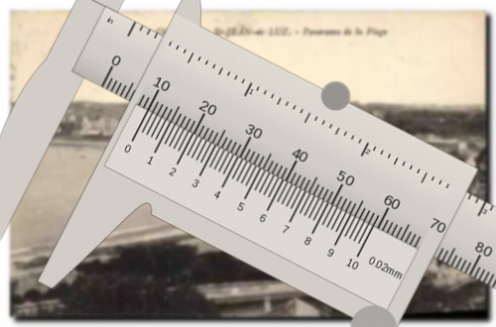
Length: mm 10.0
